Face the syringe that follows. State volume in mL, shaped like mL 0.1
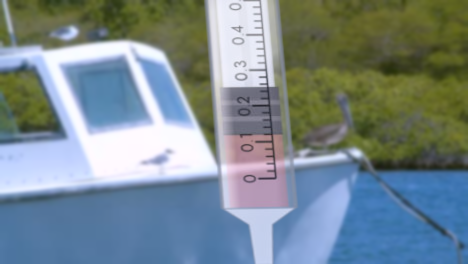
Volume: mL 0.12
